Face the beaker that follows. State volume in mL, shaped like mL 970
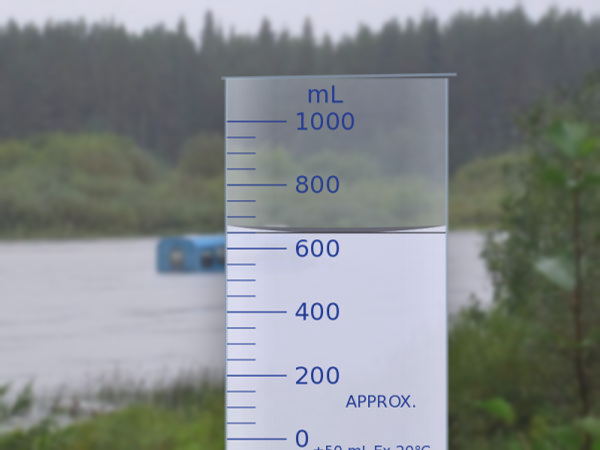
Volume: mL 650
